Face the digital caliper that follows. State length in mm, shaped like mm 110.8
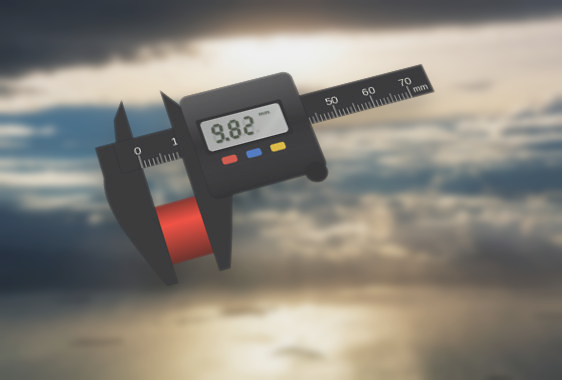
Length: mm 9.82
